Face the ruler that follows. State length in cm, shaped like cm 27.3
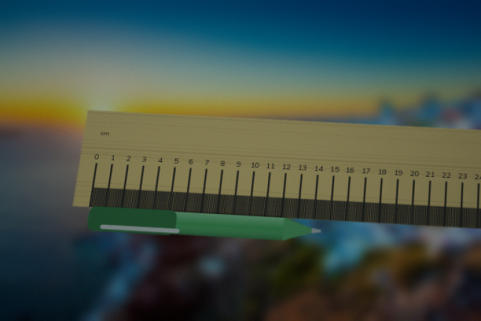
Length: cm 14.5
